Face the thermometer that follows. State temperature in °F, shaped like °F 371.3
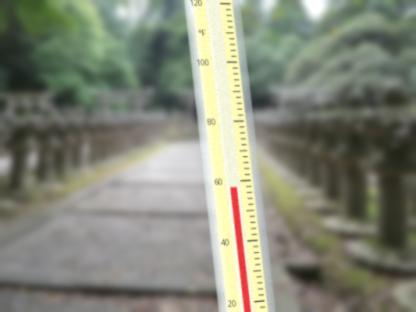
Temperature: °F 58
